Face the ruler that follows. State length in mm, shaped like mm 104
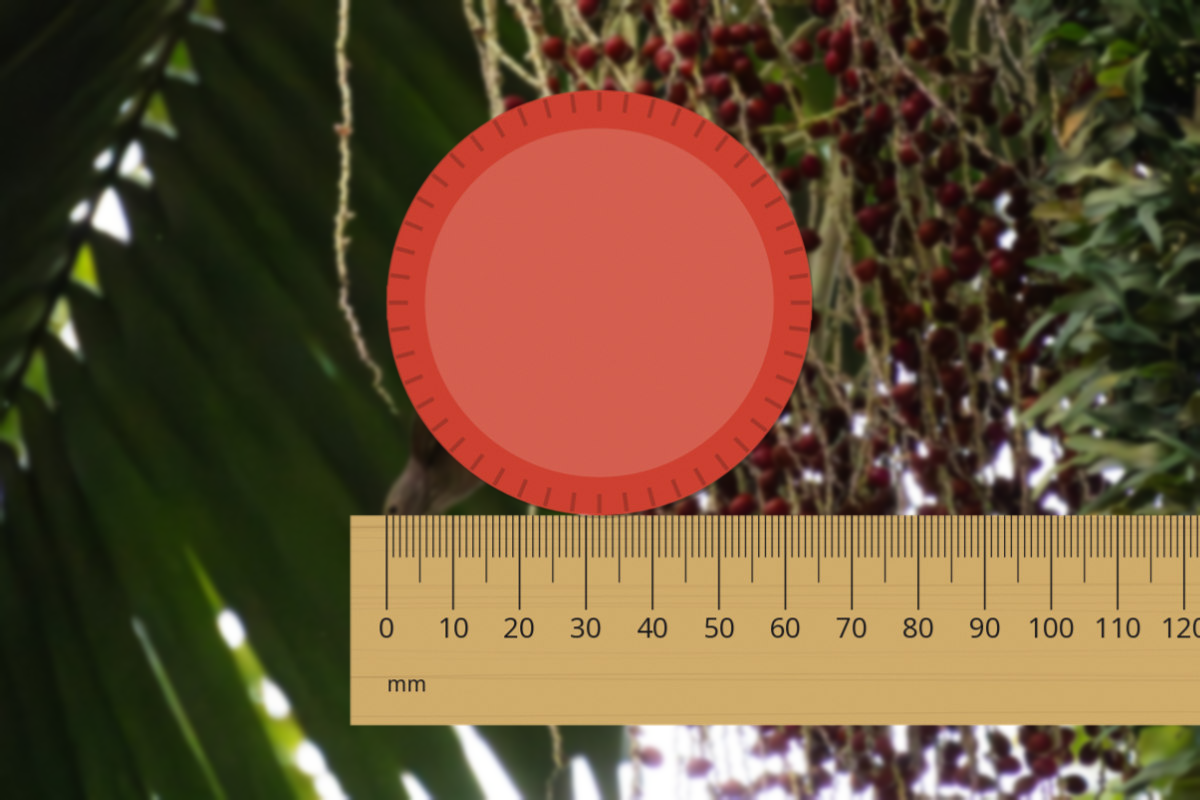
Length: mm 64
